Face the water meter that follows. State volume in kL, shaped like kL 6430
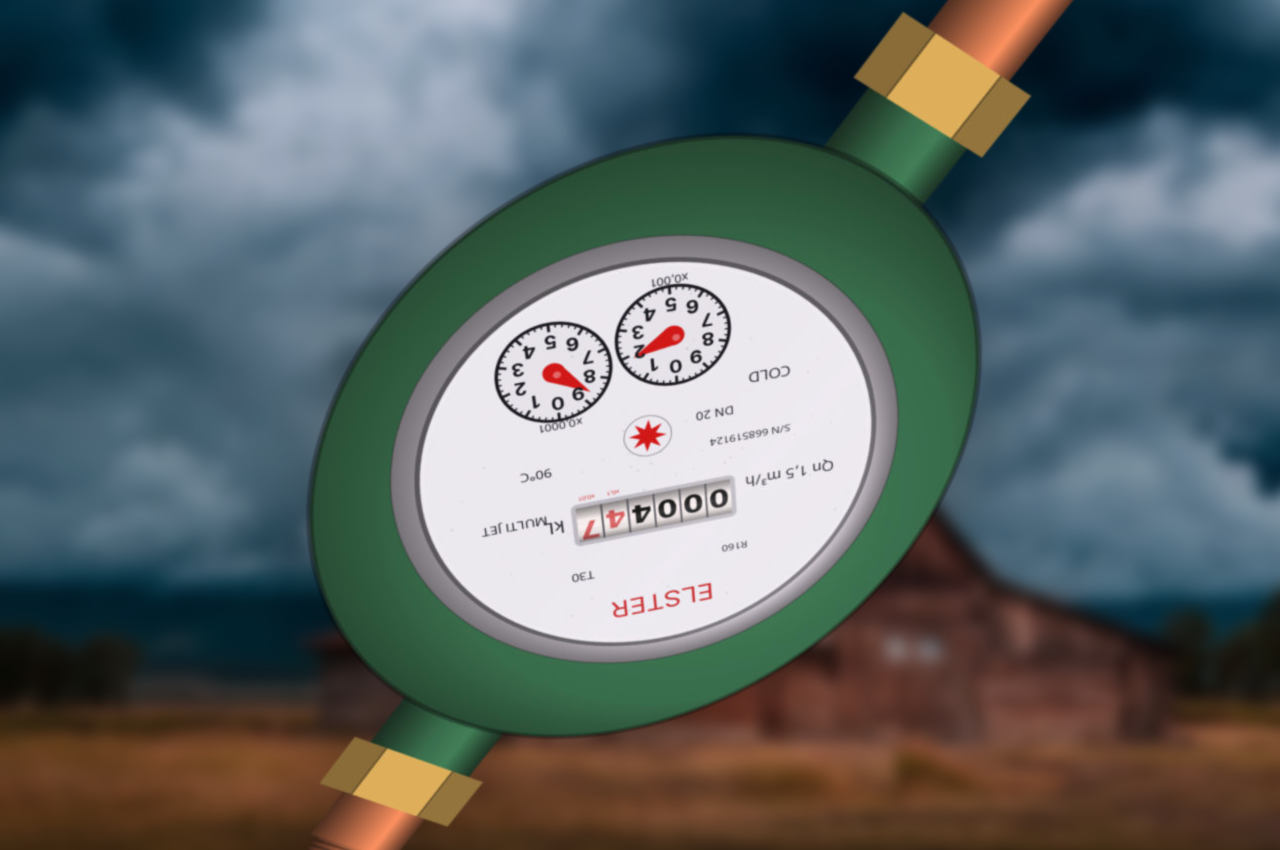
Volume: kL 4.4718
